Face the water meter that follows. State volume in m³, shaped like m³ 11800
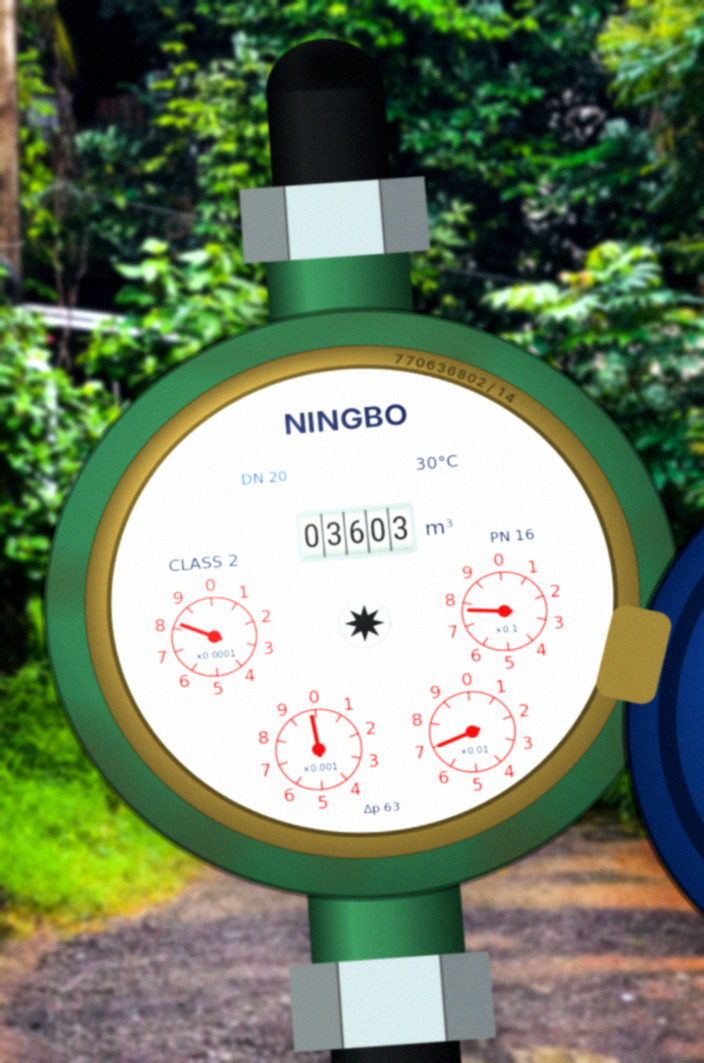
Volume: m³ 3603.7698
